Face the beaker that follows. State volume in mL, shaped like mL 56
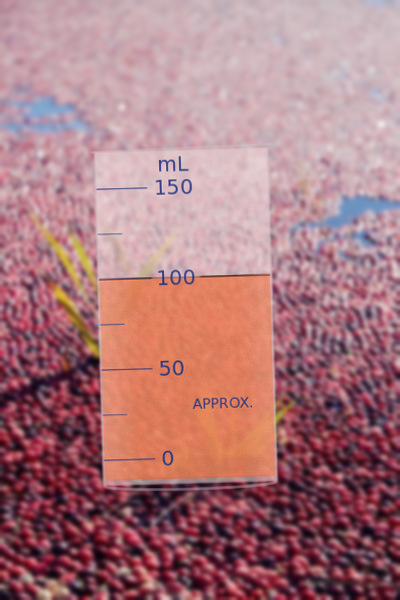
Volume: mL 100
